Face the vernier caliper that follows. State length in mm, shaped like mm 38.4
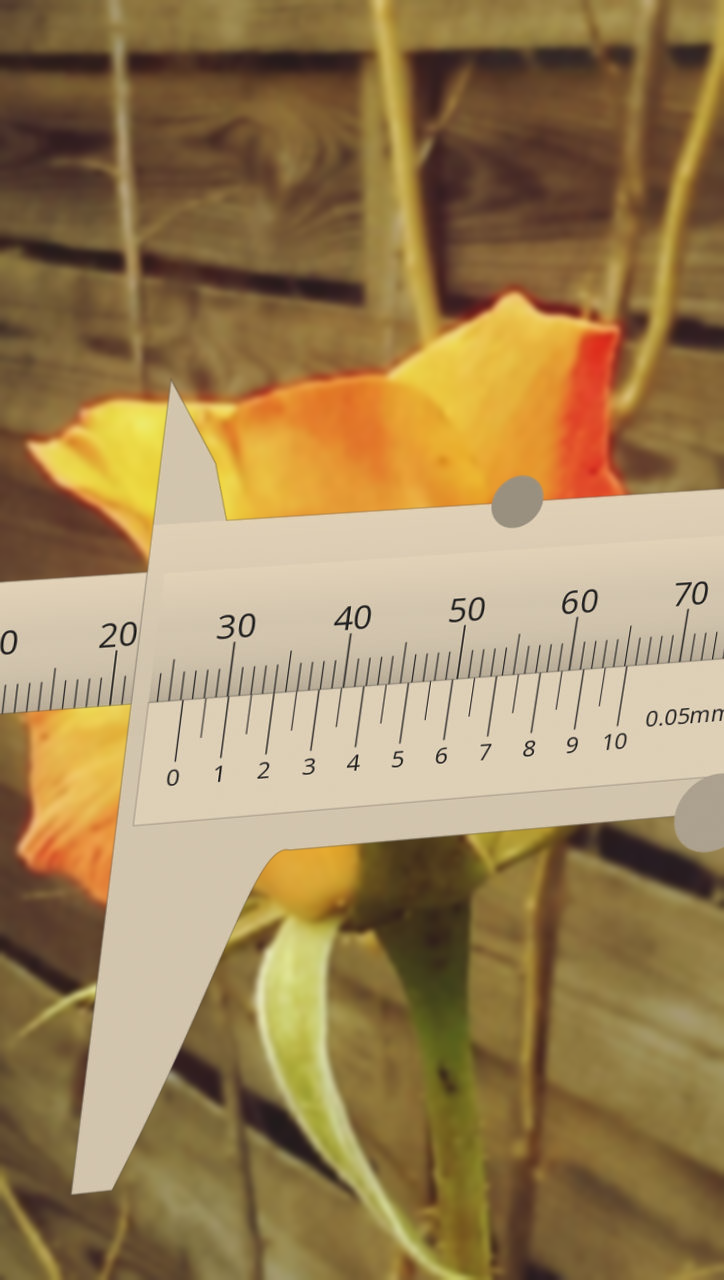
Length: mm 26.2
